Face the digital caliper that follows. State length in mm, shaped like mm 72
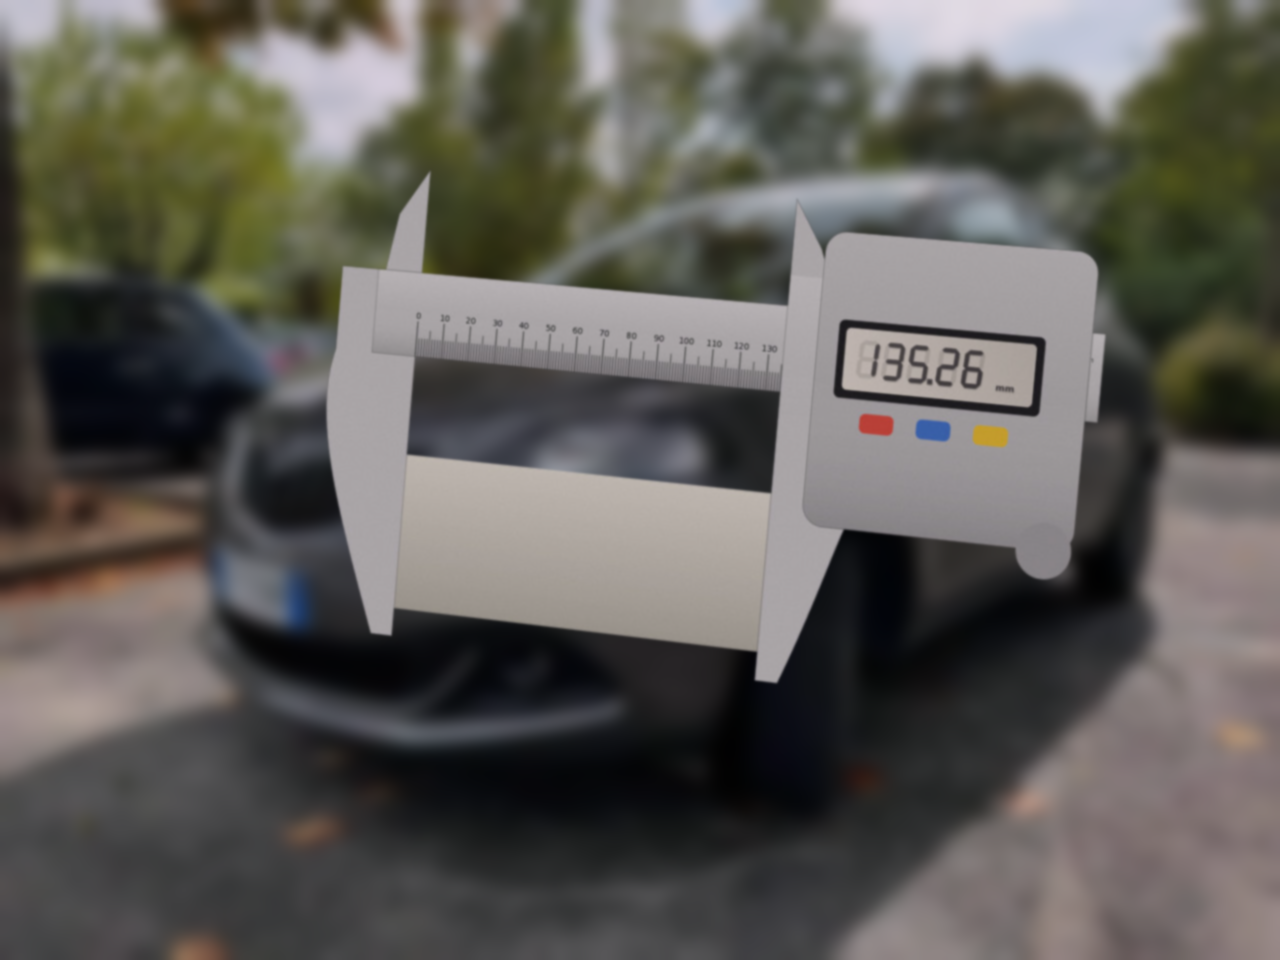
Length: mm 135.26
